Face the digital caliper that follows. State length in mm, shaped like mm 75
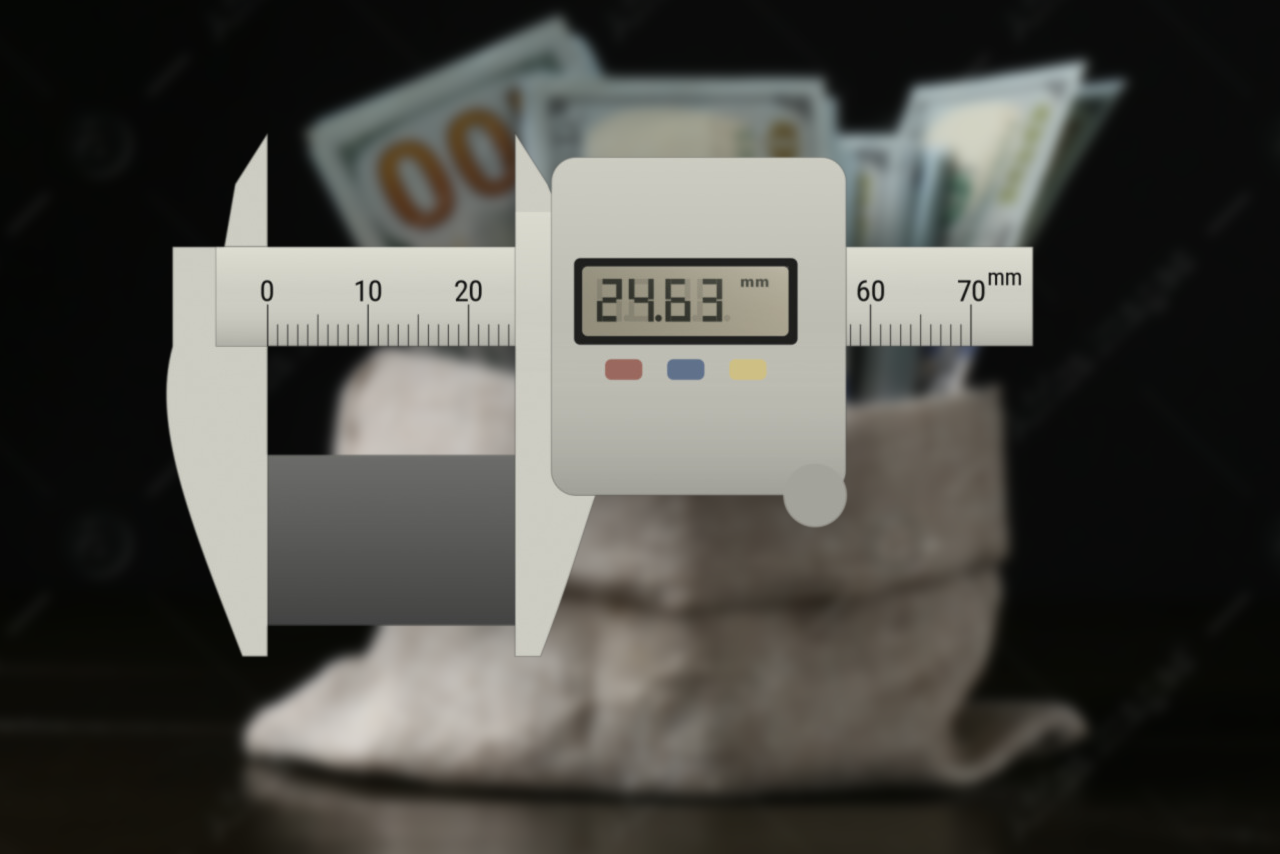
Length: mm 24.63
